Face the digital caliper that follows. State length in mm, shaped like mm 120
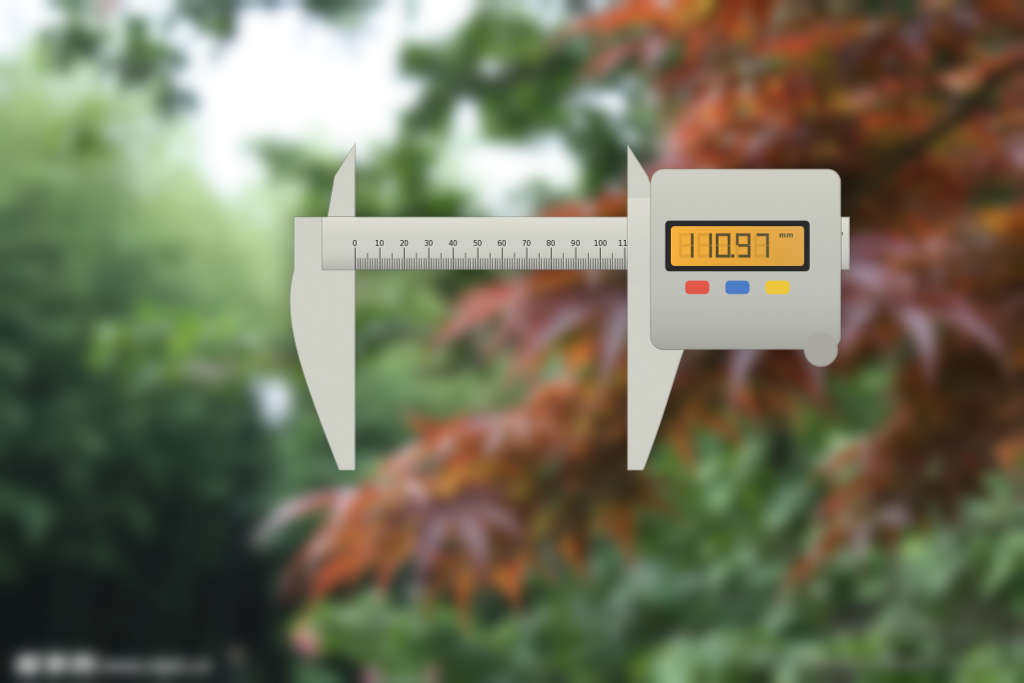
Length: mm 110.97
